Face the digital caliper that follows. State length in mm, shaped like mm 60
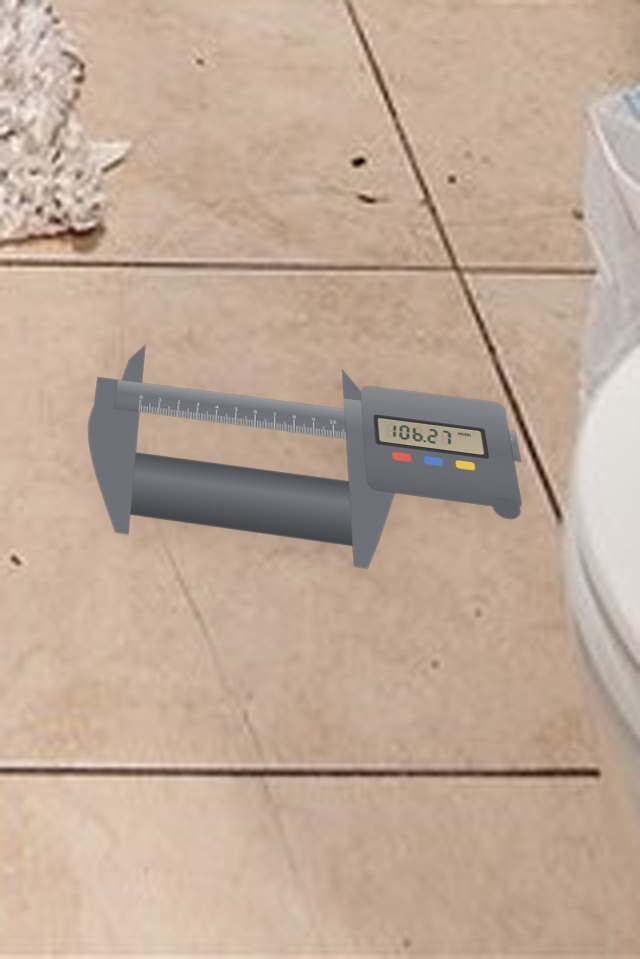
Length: mm 106.27
